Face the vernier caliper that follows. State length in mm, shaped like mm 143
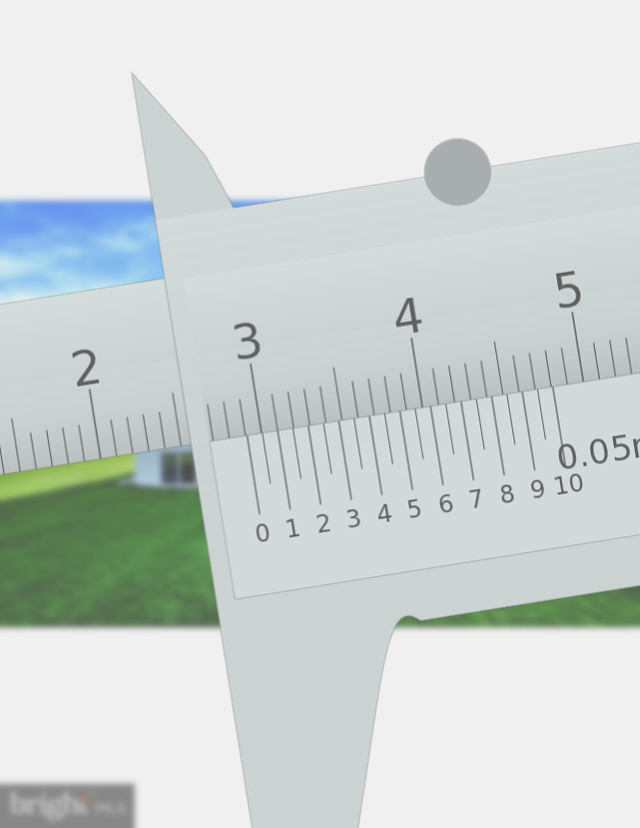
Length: mm 29.1
